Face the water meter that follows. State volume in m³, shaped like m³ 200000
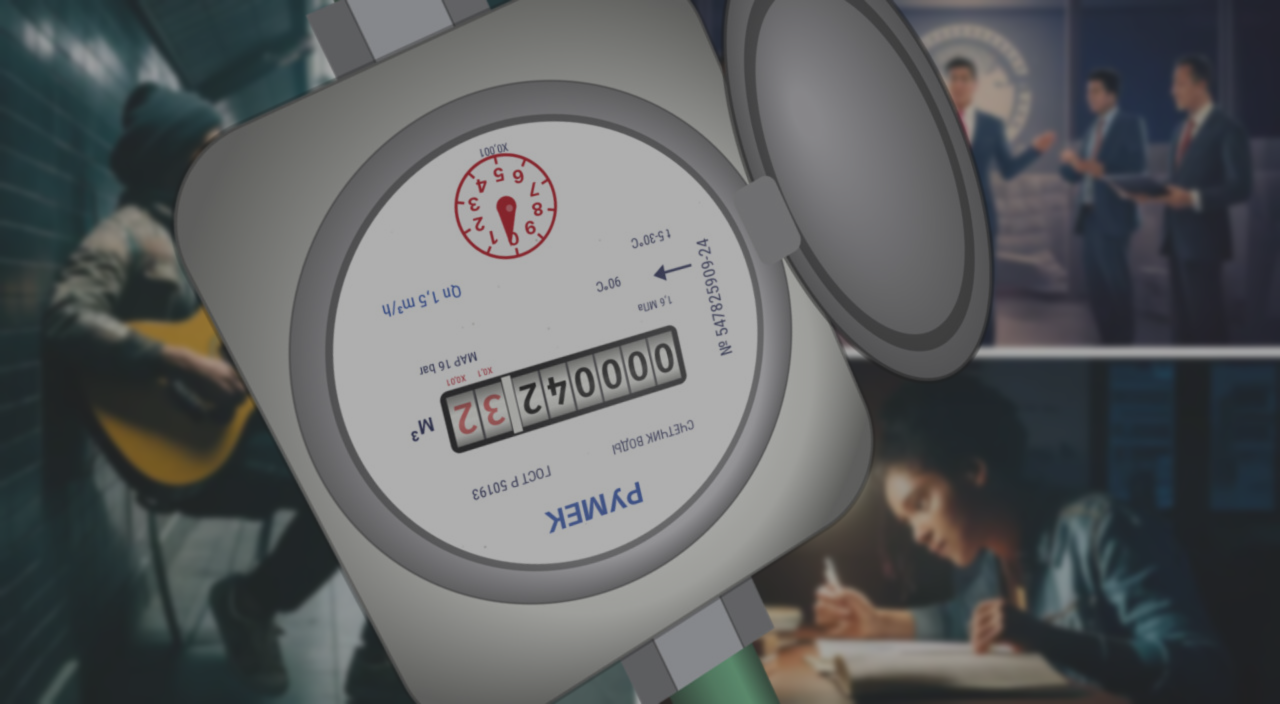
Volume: m³ 42.320
